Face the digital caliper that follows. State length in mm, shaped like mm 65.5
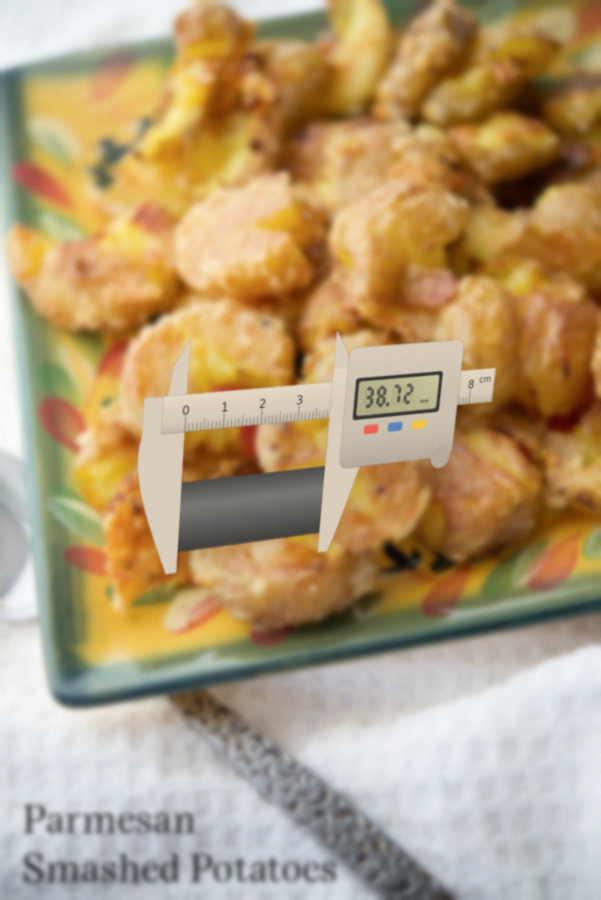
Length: mm 38.72
